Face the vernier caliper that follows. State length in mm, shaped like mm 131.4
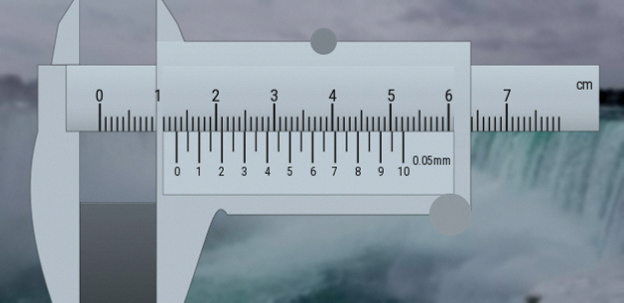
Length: mm 13.2
